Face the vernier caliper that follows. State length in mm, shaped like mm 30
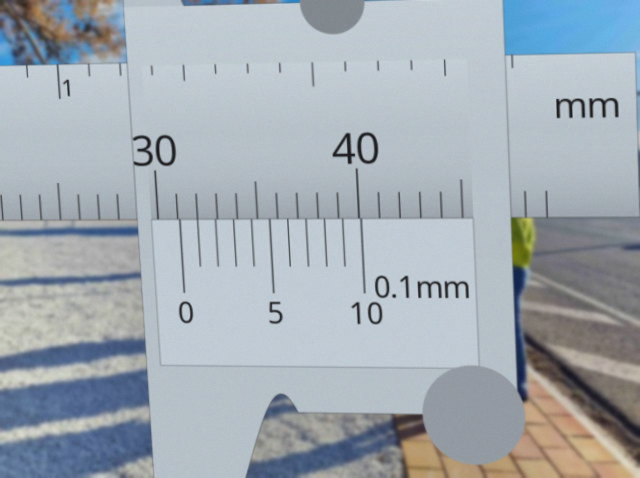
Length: mm 31.1
